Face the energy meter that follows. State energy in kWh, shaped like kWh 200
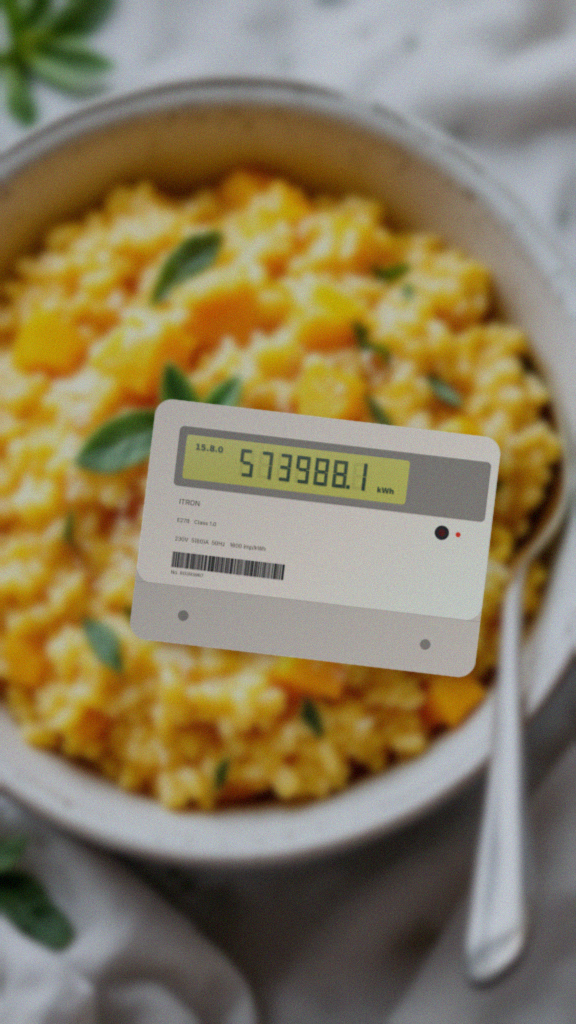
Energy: kWh 573988.1
